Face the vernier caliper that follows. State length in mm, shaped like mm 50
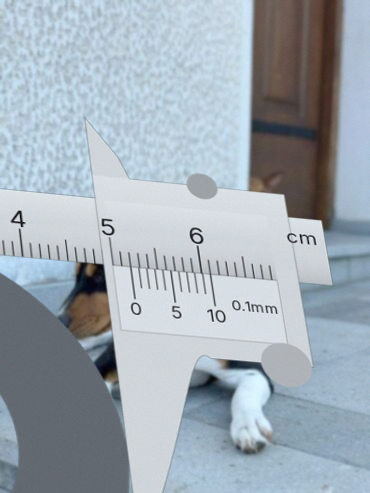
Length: mm 52.0
